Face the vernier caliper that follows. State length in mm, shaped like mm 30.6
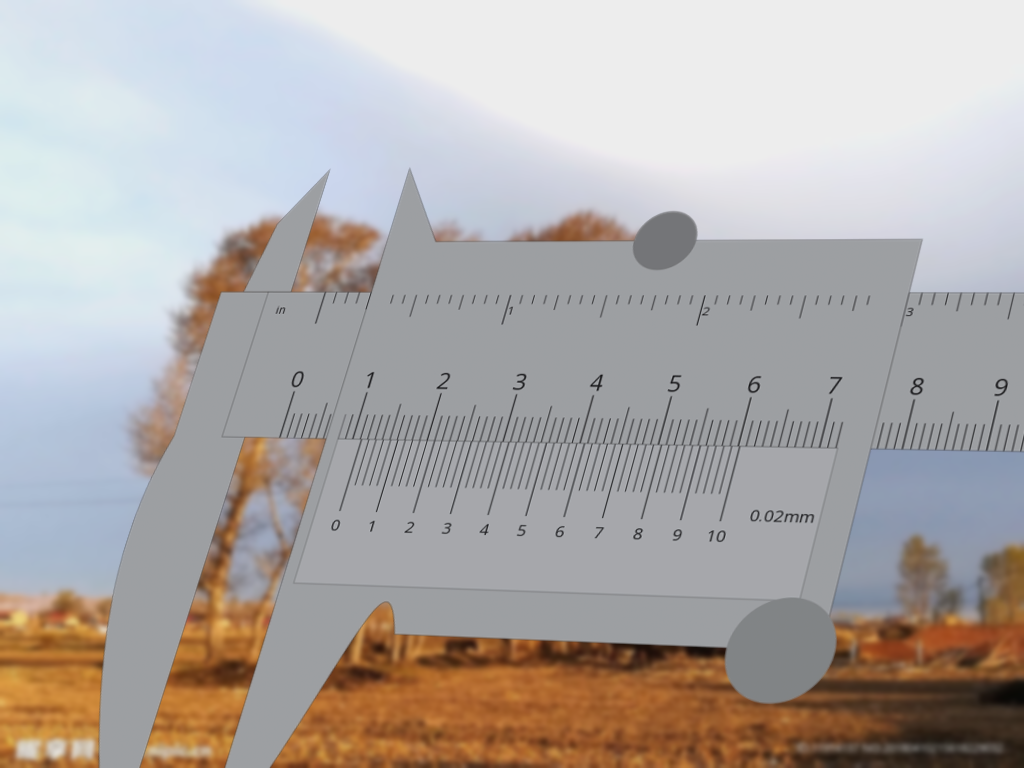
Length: mm 11.2
